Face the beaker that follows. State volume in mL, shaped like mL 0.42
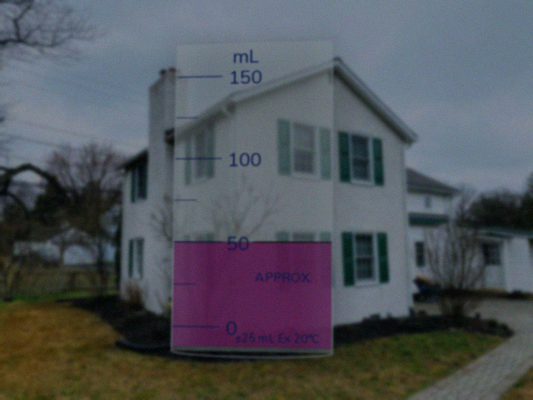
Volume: mL 50
